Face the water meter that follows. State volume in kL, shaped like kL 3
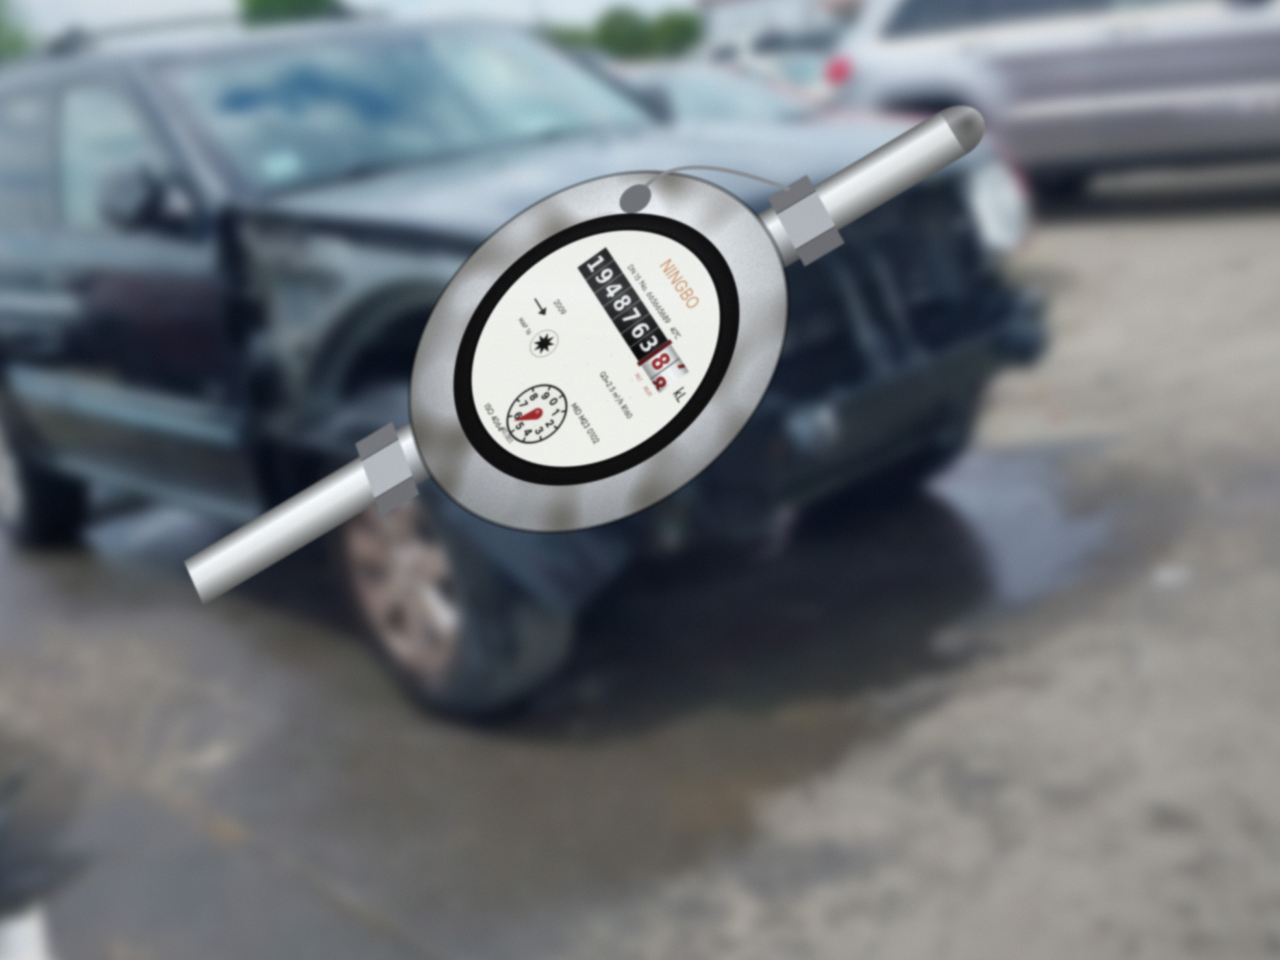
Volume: kL 1948763.875
